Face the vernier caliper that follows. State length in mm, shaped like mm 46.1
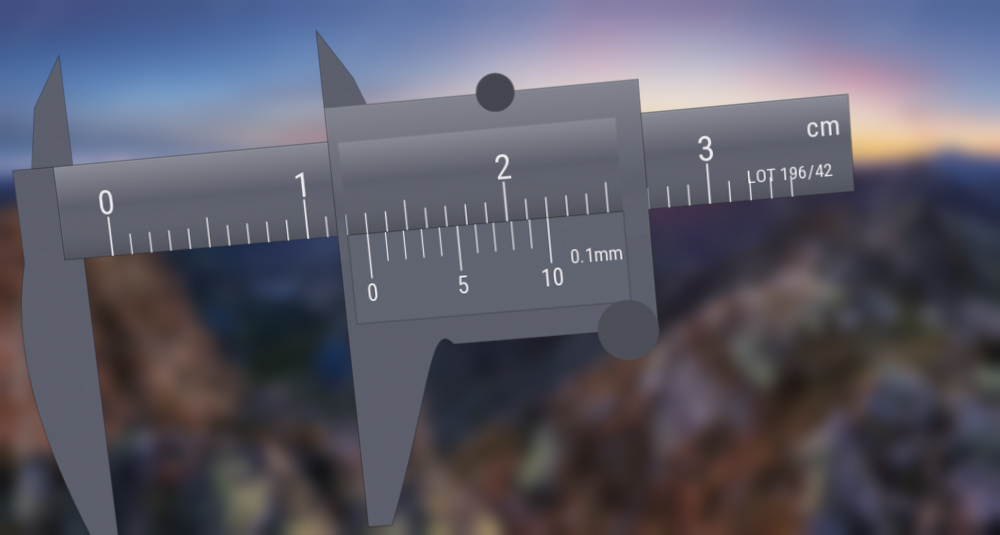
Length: mm 13.0
